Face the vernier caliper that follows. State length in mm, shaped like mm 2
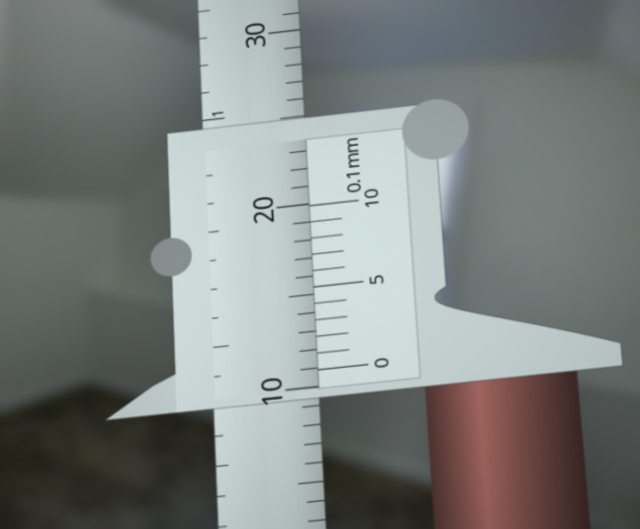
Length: mm 10.9
